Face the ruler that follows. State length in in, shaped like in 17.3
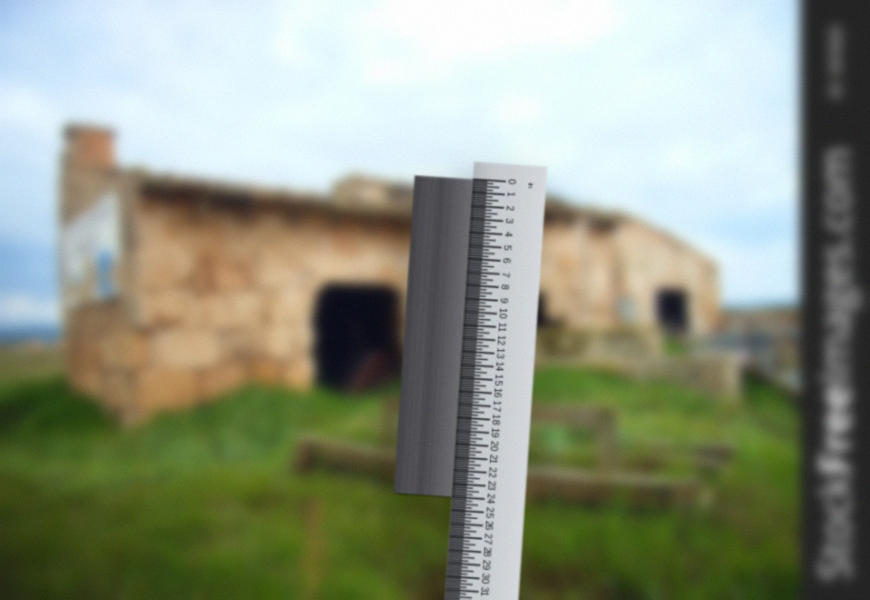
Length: in 24
